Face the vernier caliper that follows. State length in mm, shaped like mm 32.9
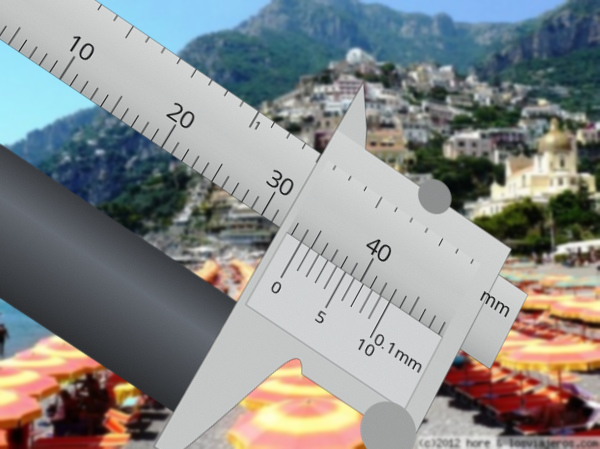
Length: mm 34.0
